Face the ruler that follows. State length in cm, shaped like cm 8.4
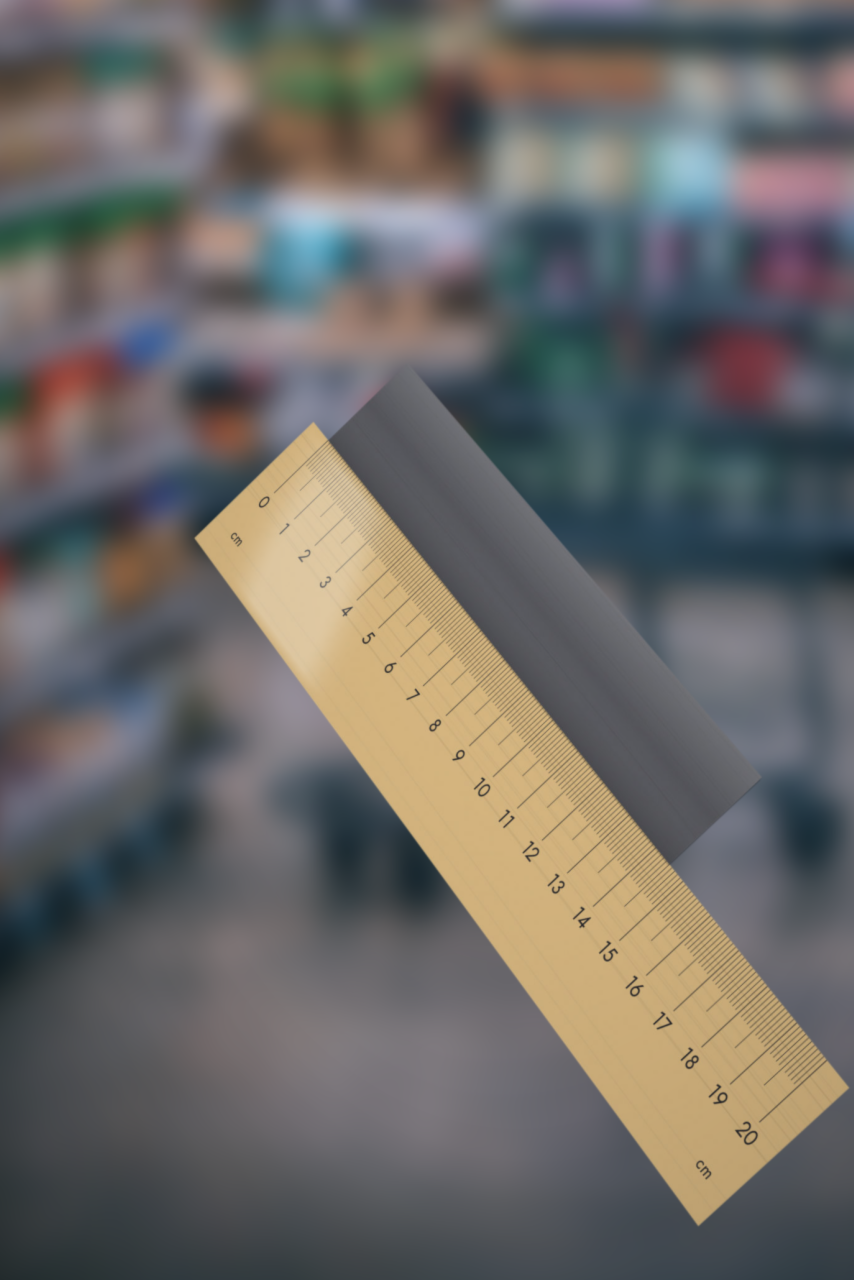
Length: cm 14.5
